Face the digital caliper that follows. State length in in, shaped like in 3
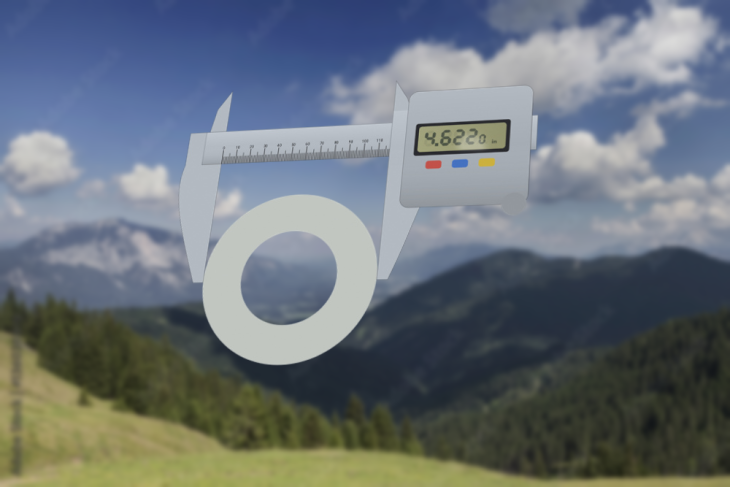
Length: in 4.6220
